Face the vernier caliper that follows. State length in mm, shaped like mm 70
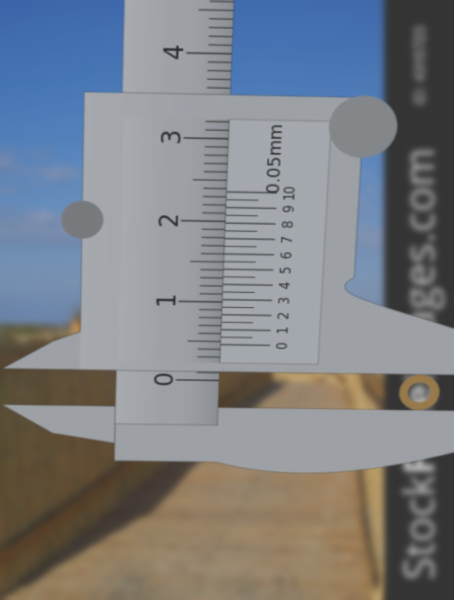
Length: mm 4.6
